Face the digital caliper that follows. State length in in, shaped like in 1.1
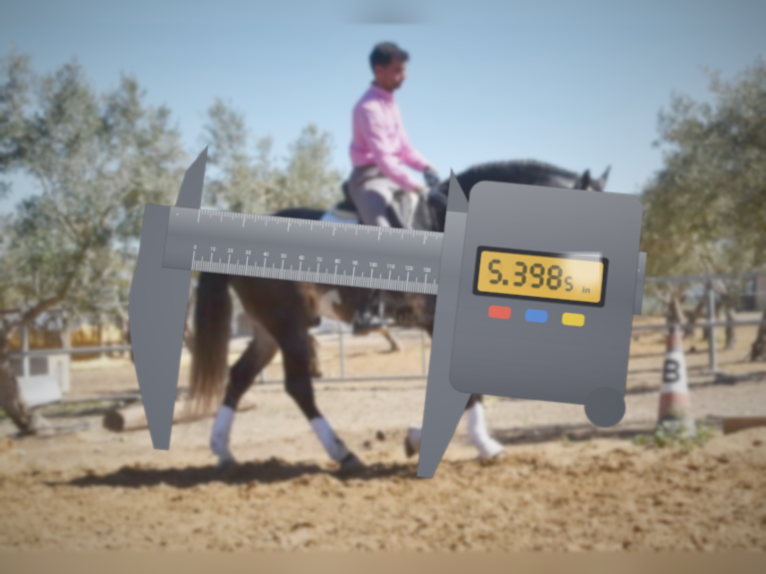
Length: in 5.3985
